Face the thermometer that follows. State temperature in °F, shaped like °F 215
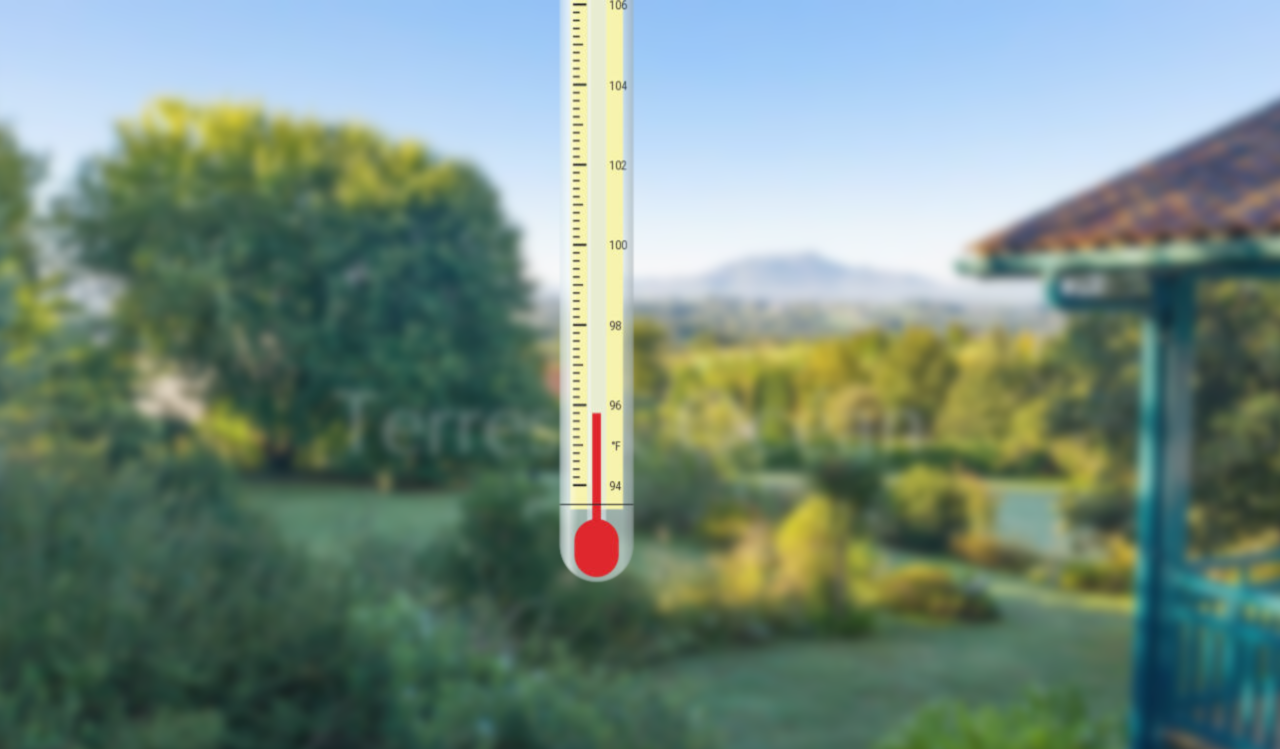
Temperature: °F 95.8
